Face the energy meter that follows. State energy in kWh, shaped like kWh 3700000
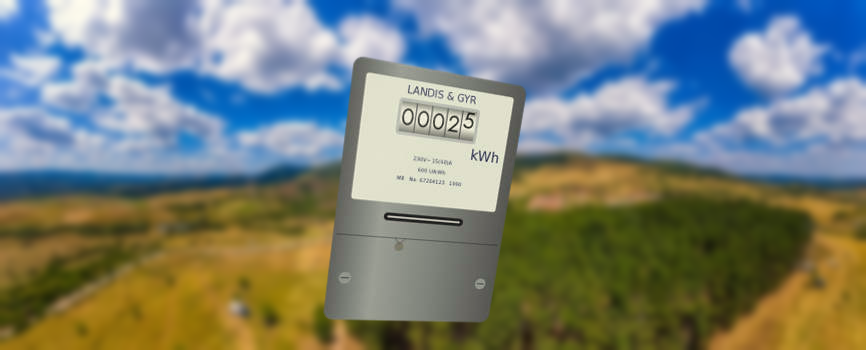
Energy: kWh 25
